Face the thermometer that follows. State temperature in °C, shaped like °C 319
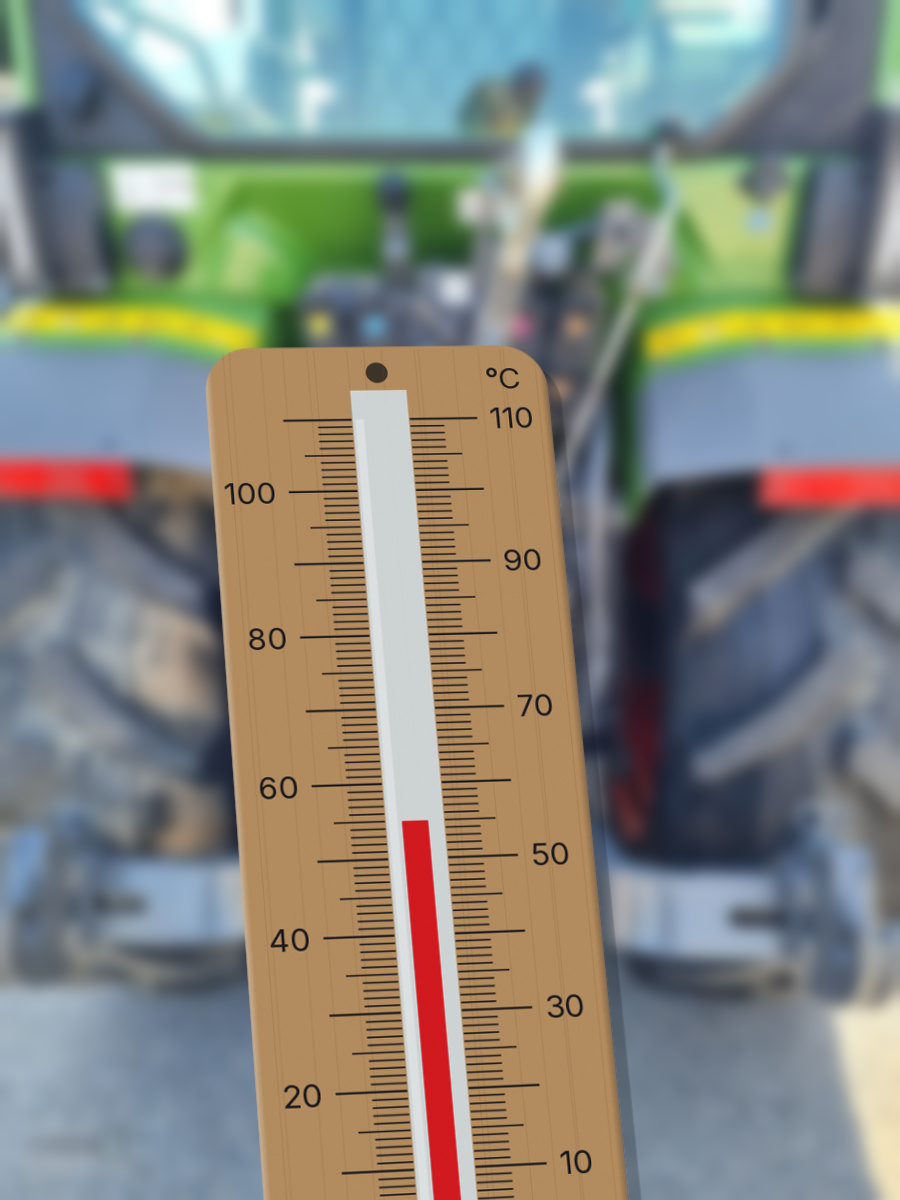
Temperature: °C 55
